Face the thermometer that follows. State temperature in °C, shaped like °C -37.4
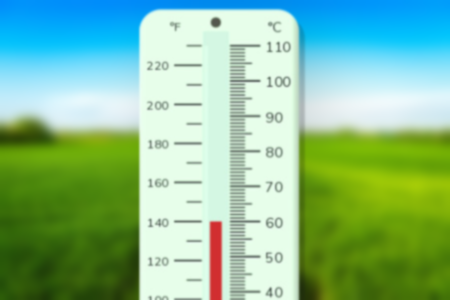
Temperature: °C 60
